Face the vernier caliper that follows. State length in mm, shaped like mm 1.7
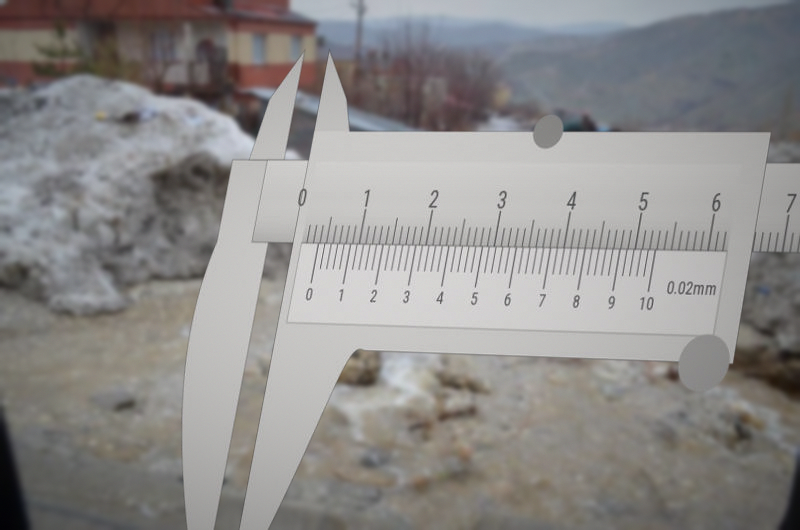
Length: mm 3.8
